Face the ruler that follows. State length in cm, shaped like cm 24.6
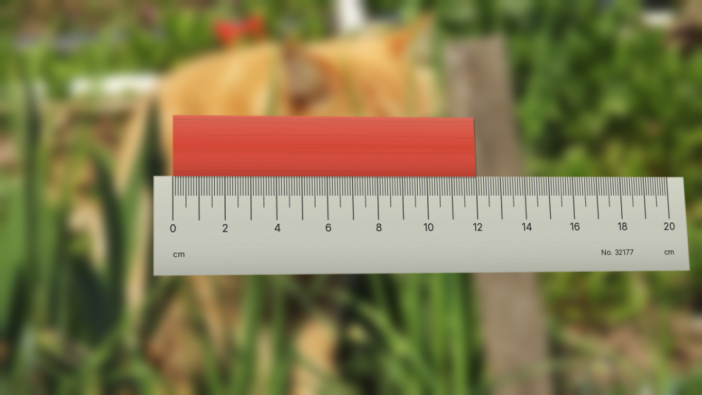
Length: cm 12
